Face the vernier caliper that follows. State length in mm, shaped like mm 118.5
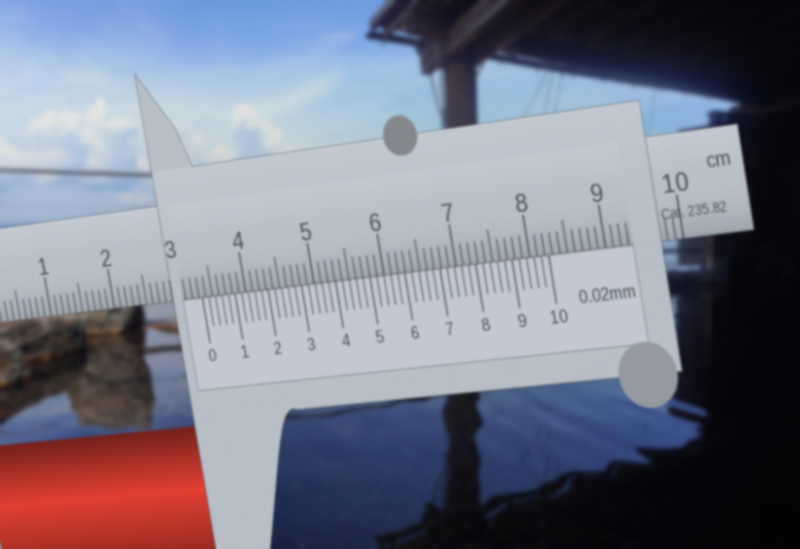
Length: mm 33.5
